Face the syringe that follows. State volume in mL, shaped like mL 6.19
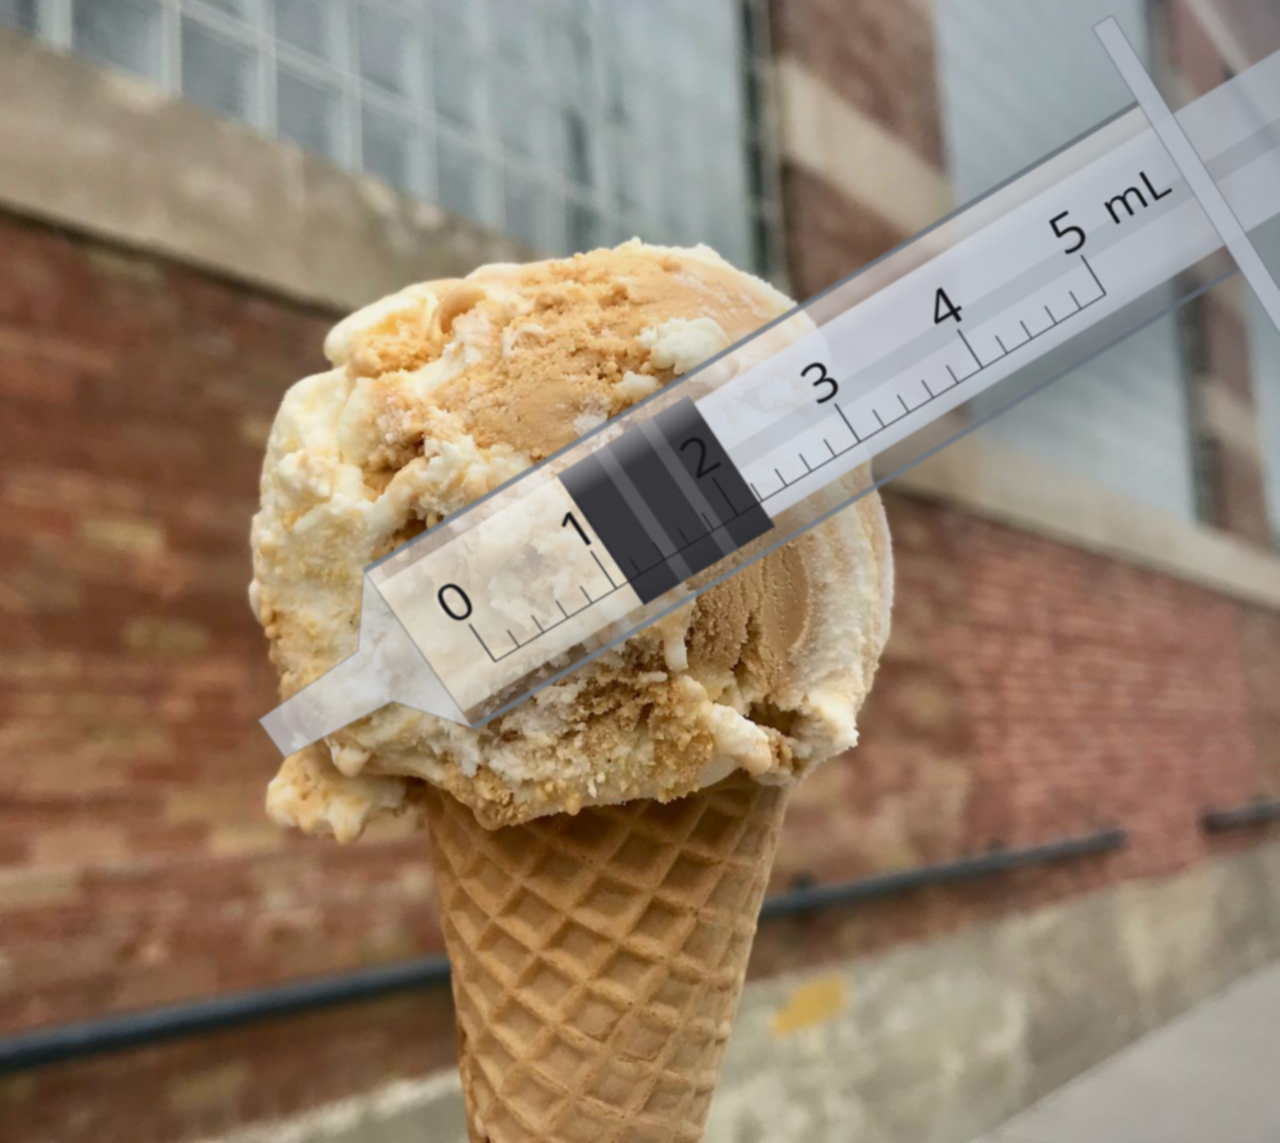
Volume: mL 1.1
